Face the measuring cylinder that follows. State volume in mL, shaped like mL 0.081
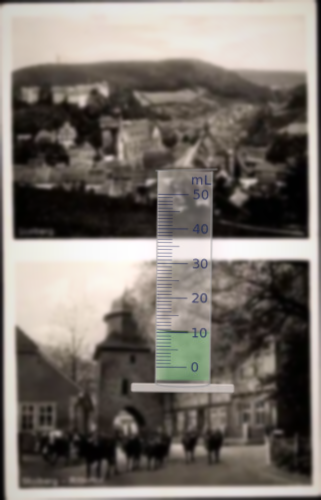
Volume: mL 10
